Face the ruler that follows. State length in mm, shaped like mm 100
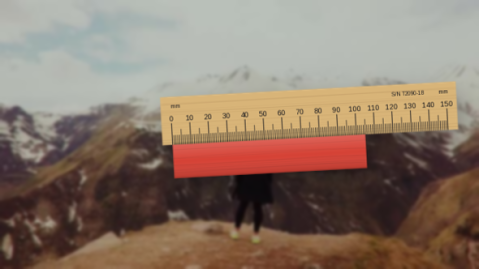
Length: mm 105
